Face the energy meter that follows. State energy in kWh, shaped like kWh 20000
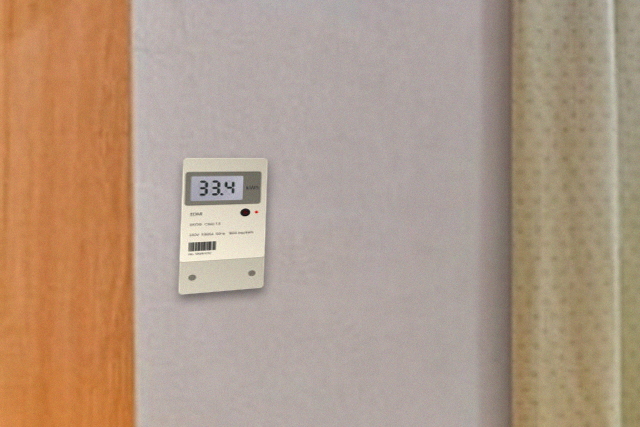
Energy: kWh 33.4
